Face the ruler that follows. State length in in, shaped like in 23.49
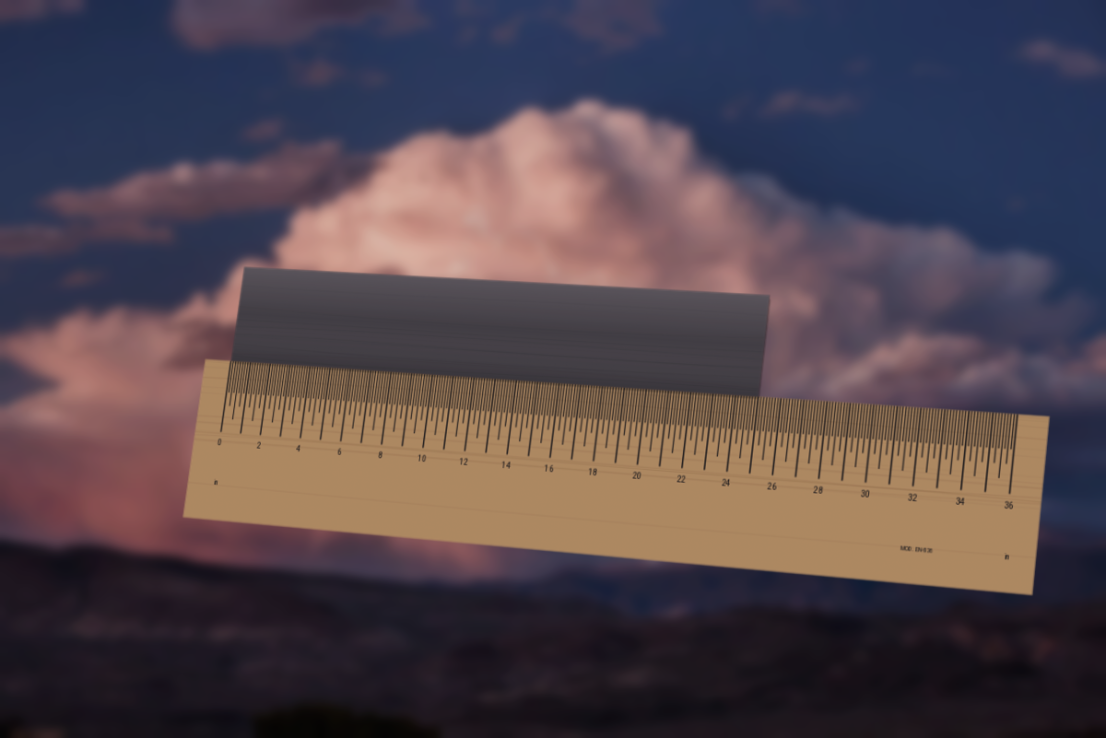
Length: in 25
